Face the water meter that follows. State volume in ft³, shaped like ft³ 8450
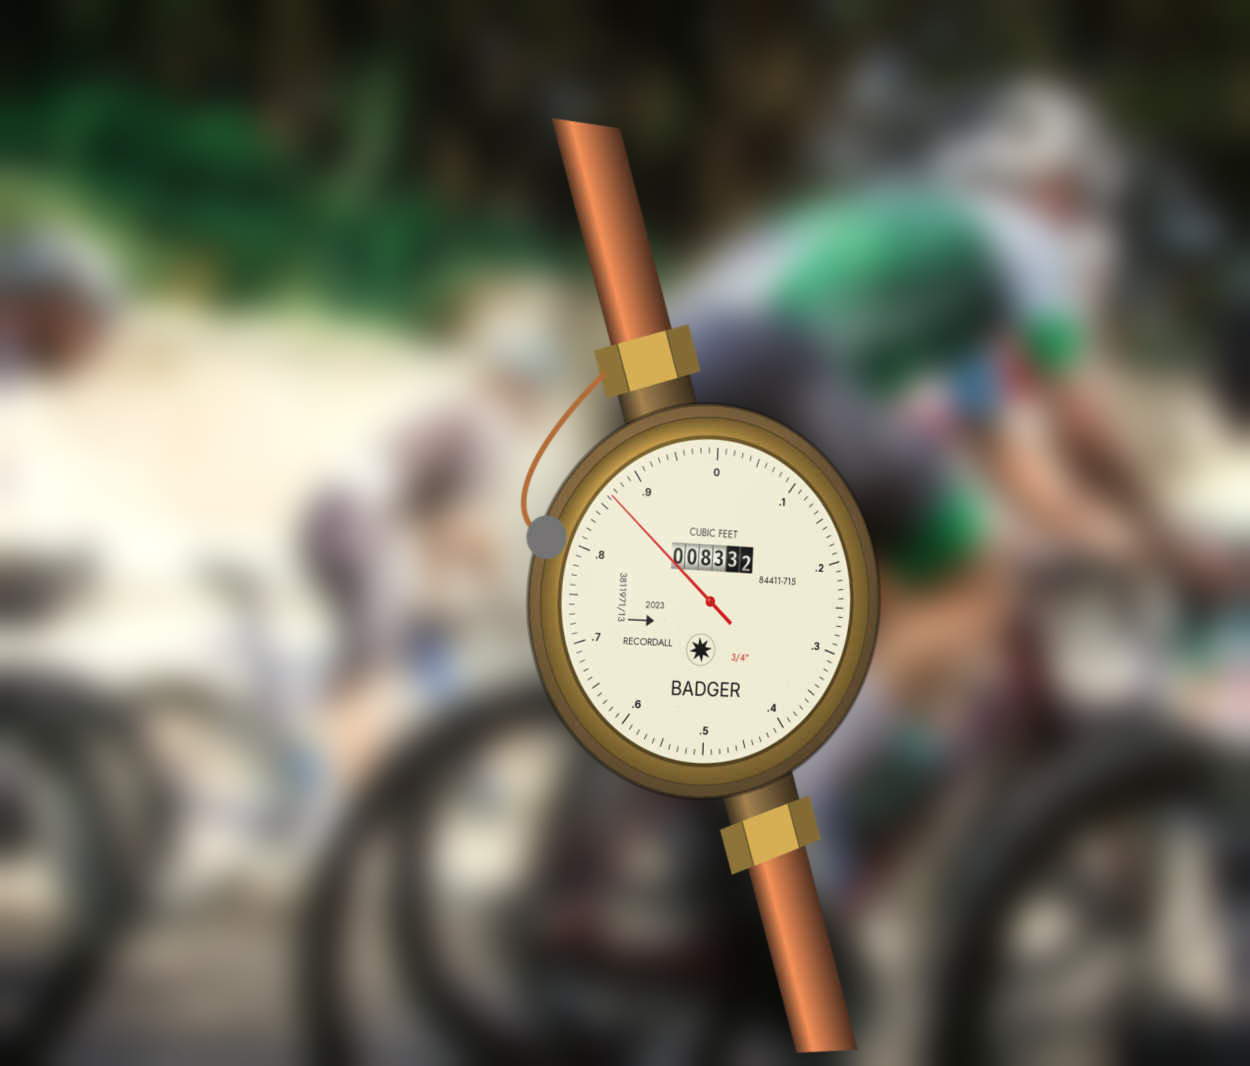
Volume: ft³ 8331.86
